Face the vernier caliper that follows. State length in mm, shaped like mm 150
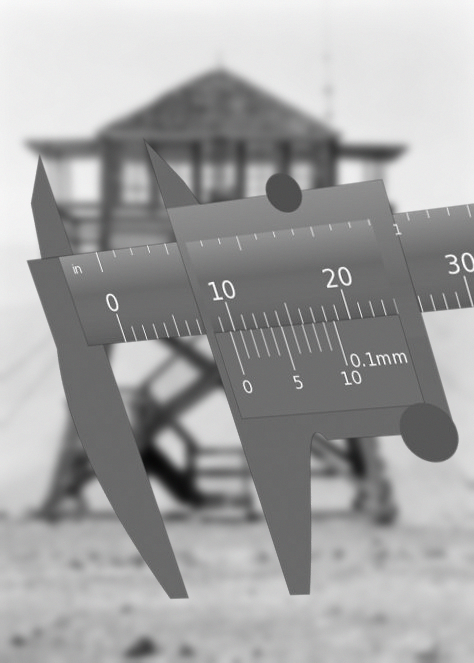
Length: mm 9.6
